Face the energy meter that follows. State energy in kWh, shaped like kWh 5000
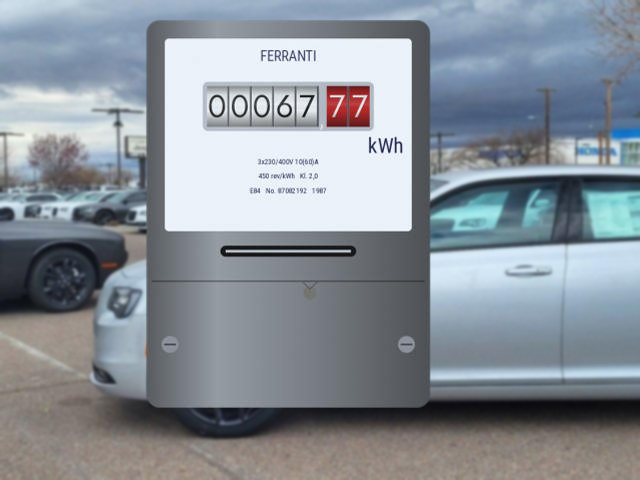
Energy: kWh 67.77
